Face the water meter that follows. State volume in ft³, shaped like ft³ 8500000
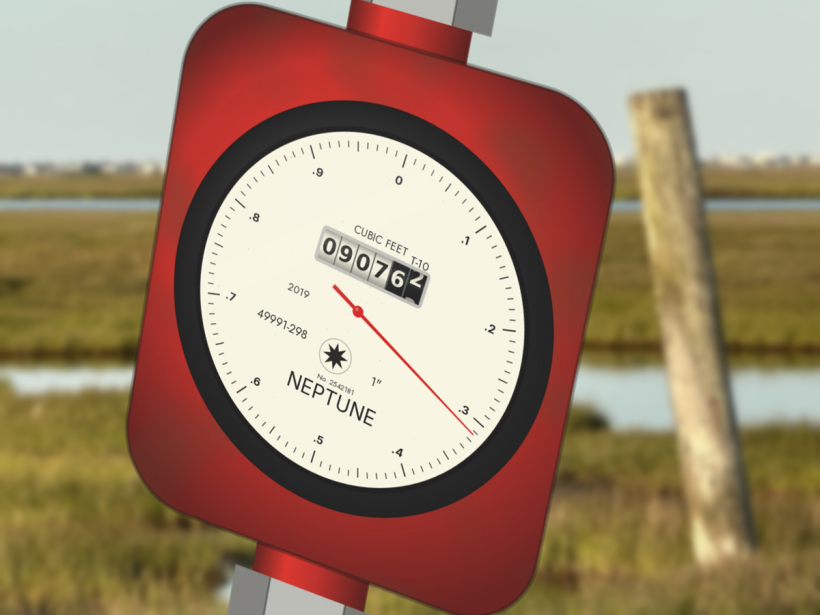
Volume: ft³ 90762.31
